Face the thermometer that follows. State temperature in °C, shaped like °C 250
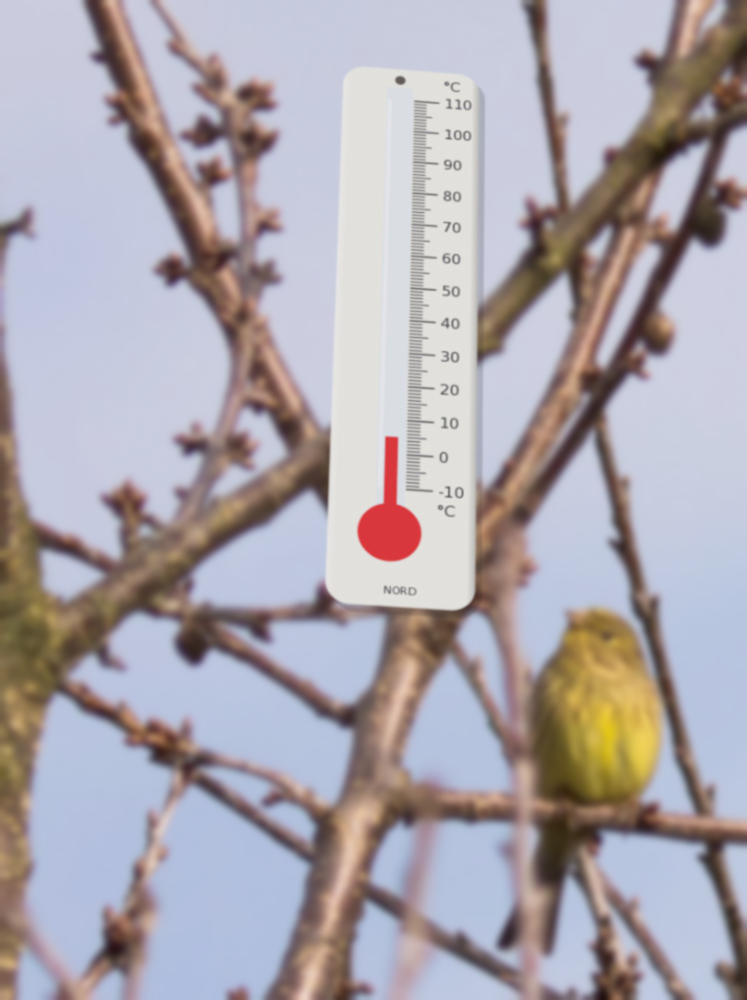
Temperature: °C 5
